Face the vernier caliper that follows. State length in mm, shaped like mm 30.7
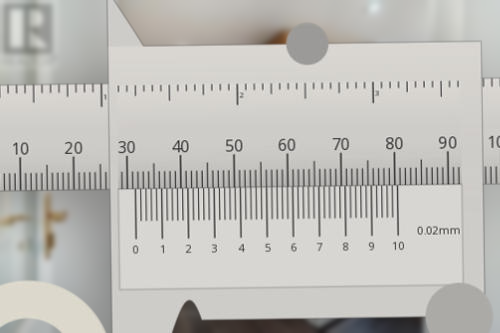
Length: mm 31.5
